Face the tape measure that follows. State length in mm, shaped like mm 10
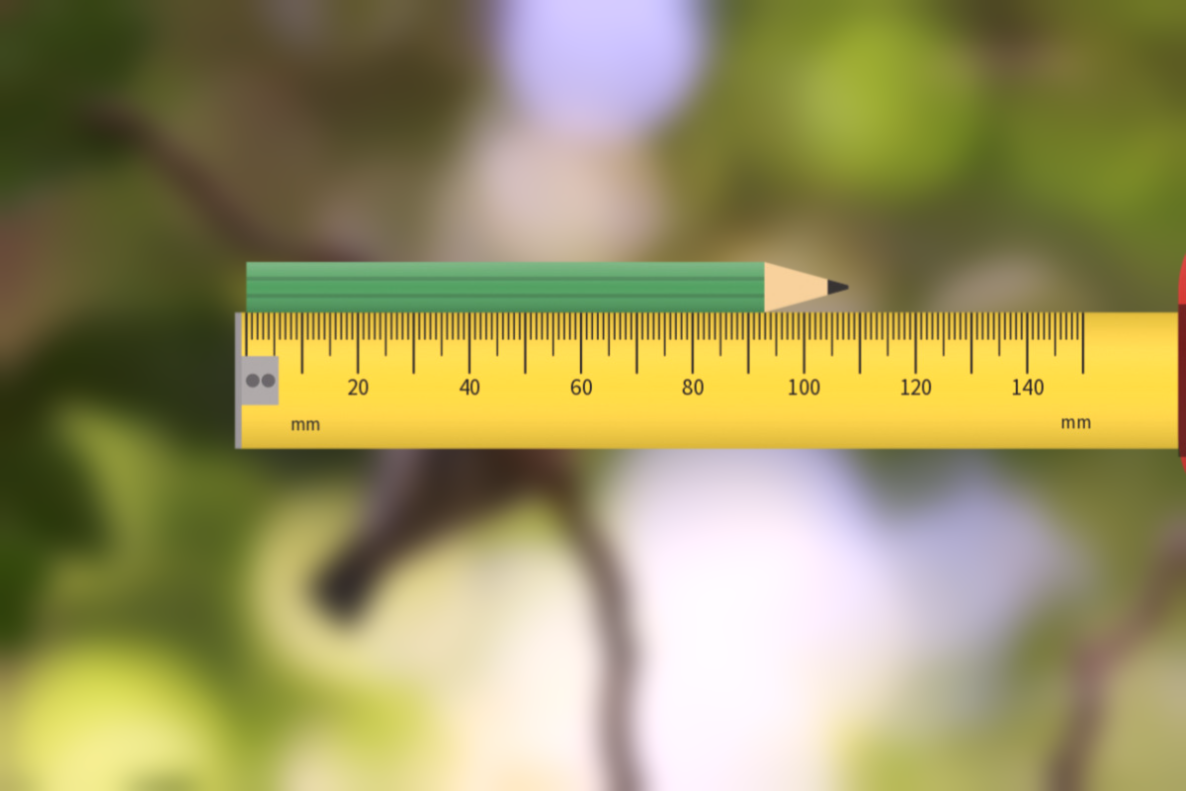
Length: mm 108
